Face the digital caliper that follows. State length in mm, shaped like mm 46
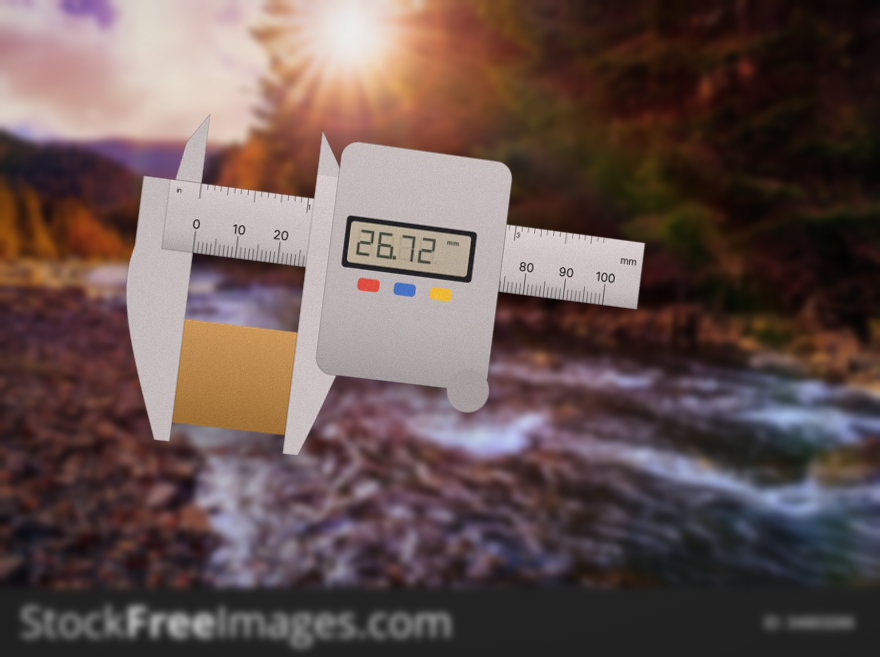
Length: mm 26.72
